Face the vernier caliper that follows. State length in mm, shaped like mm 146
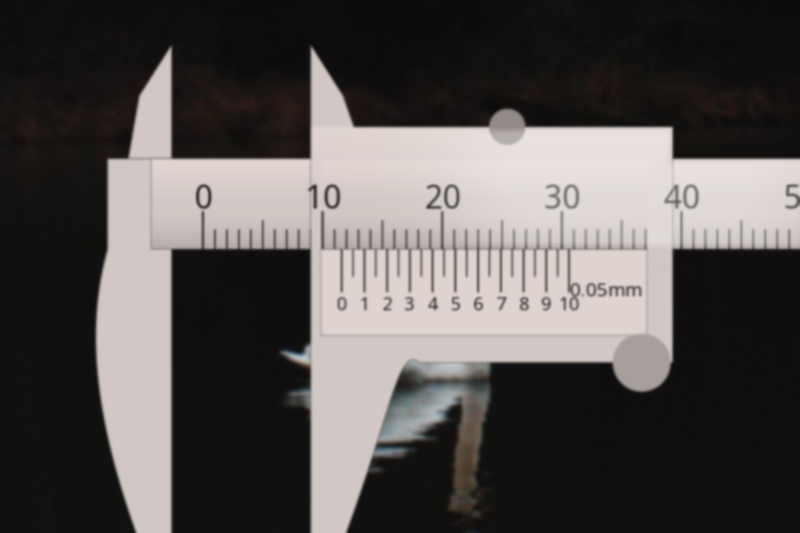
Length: mm 11.6
